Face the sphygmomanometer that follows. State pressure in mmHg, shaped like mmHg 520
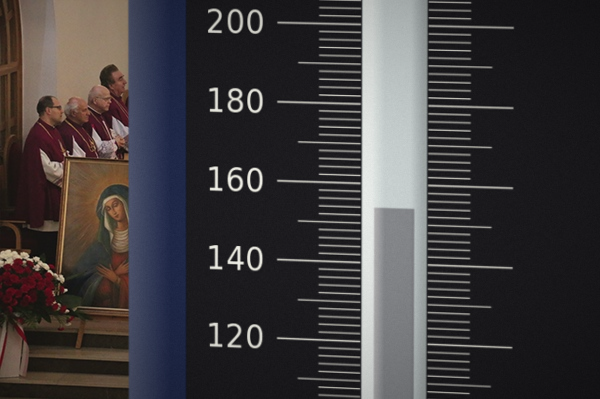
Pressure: mmHg 154
